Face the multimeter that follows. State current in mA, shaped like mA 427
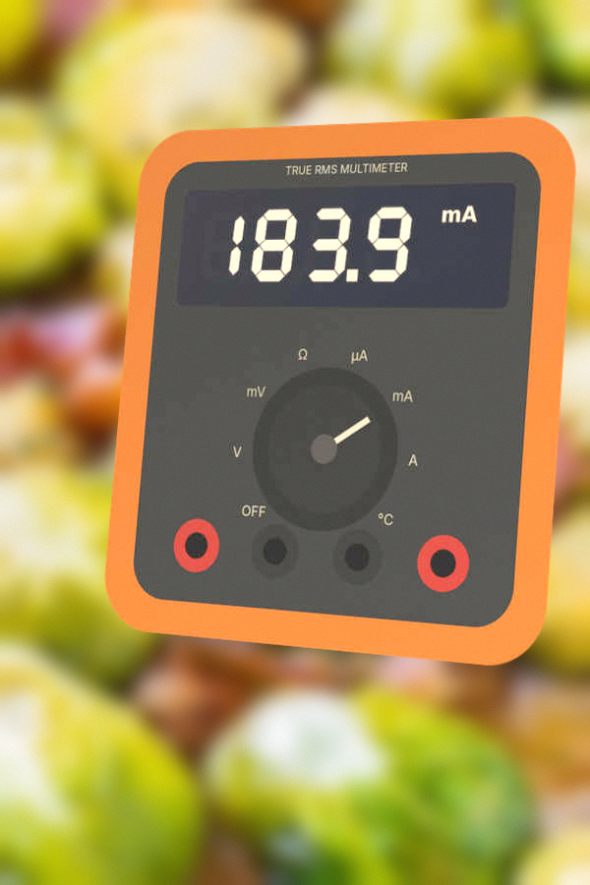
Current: mA 183.9
